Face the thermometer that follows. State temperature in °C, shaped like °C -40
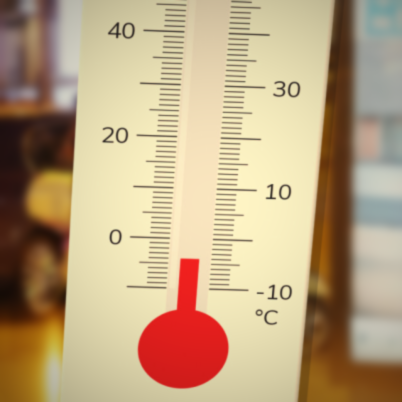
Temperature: °C -4
